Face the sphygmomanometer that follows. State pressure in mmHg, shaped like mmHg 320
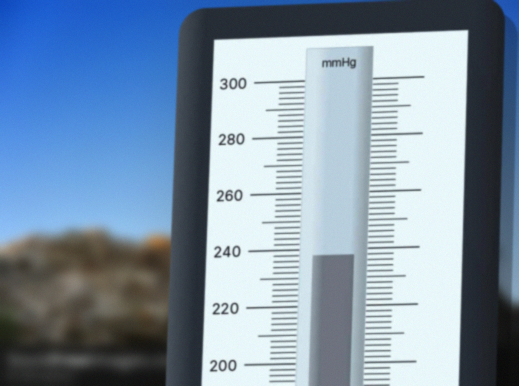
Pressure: mmHg 238
